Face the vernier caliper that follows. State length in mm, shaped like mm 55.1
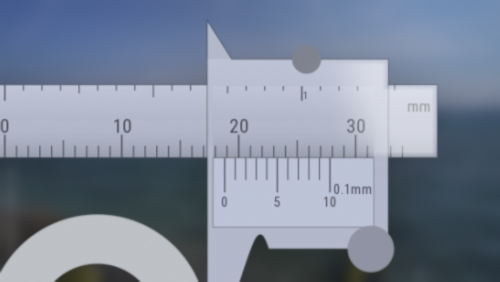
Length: mm 18.8
